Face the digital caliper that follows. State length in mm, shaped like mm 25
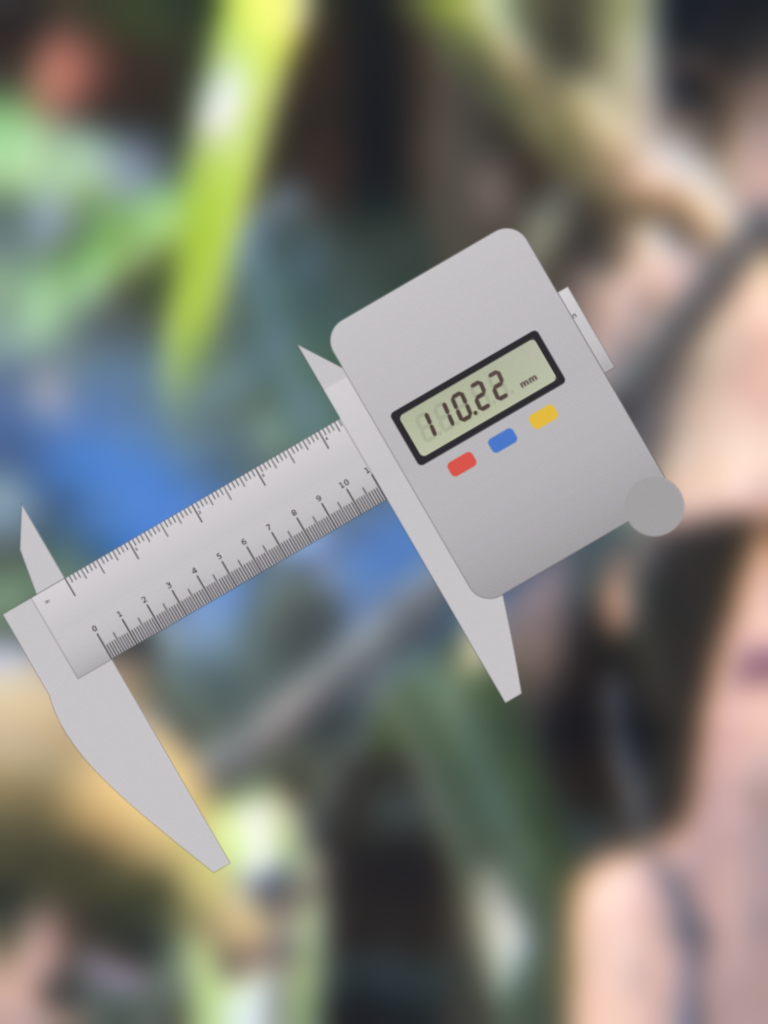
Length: mm 110.22
